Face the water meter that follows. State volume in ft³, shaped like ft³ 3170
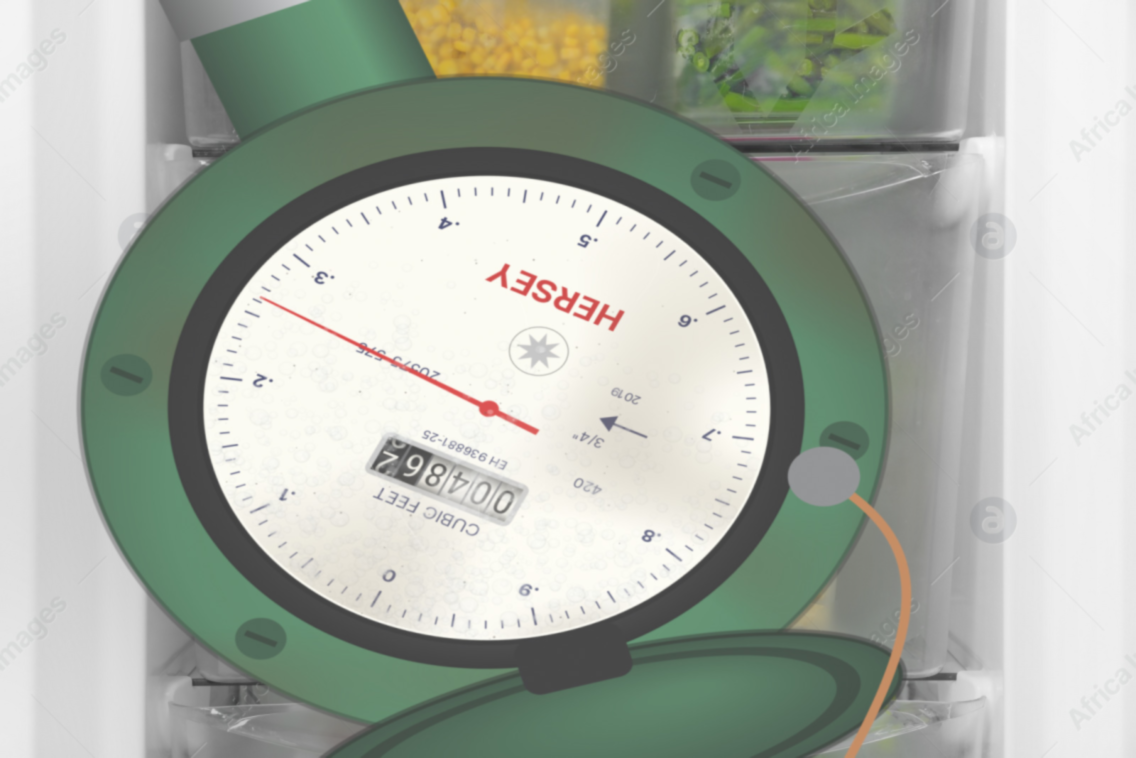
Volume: ft³ 4862.26
